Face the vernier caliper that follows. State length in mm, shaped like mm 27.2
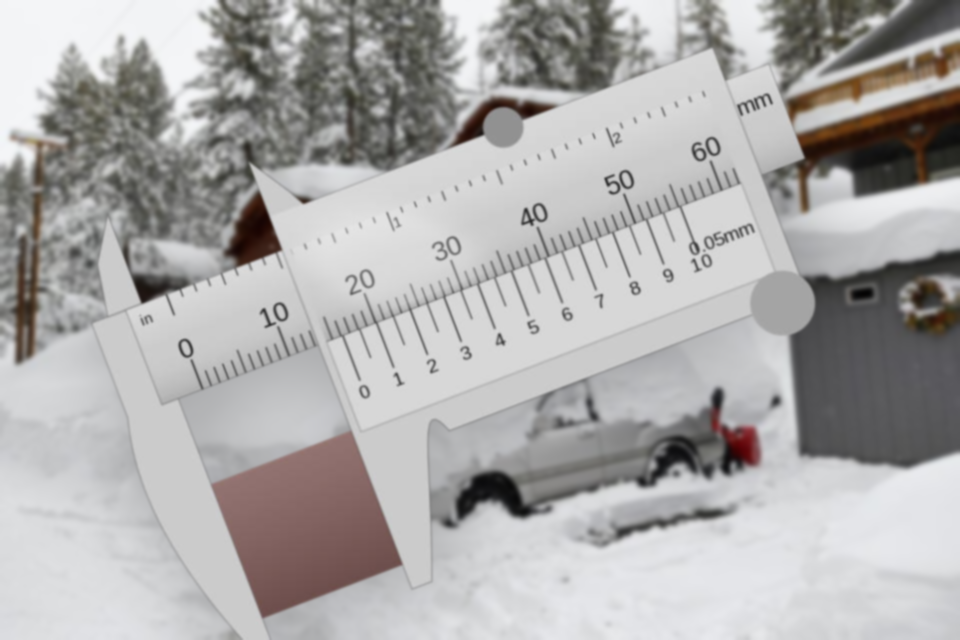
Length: mm 16.2
